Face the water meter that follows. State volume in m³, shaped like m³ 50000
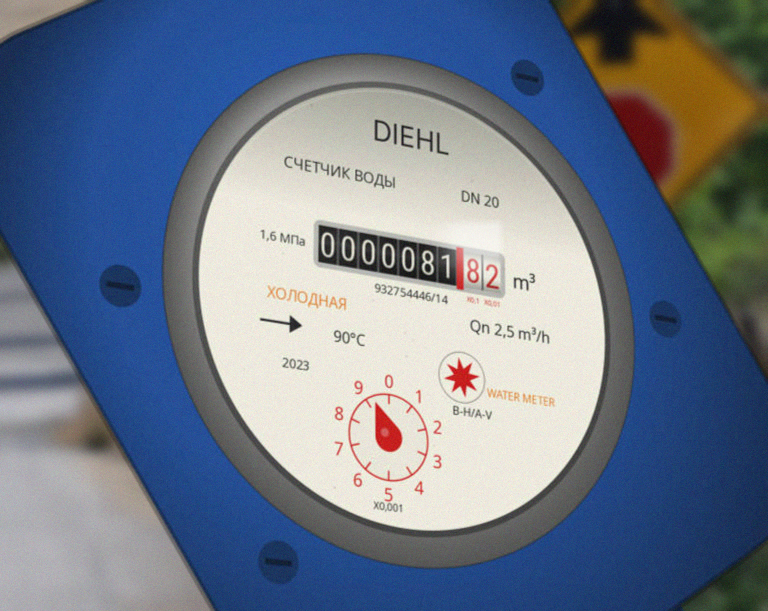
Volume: m³ 81.819
